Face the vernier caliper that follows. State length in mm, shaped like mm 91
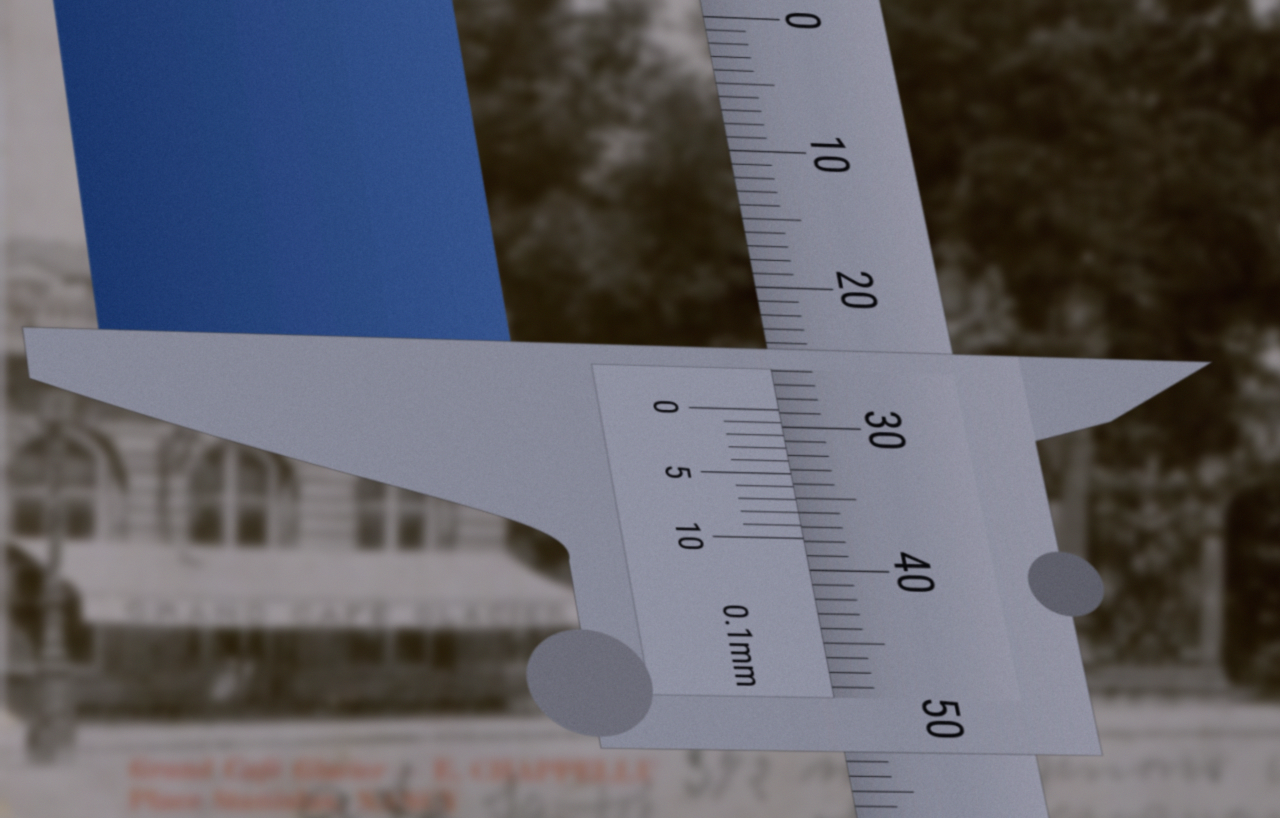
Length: mm 28.8
